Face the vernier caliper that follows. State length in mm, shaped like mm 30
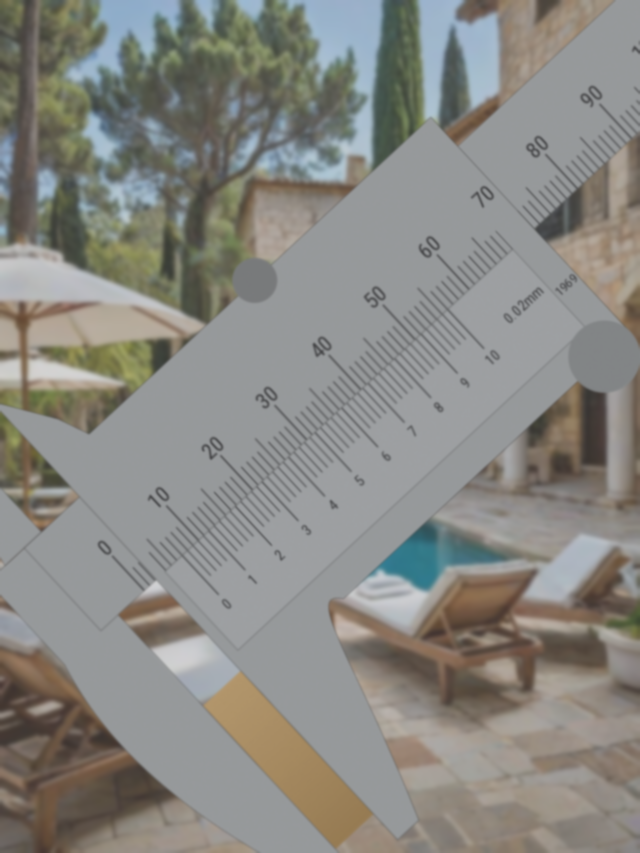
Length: mm 7.0
